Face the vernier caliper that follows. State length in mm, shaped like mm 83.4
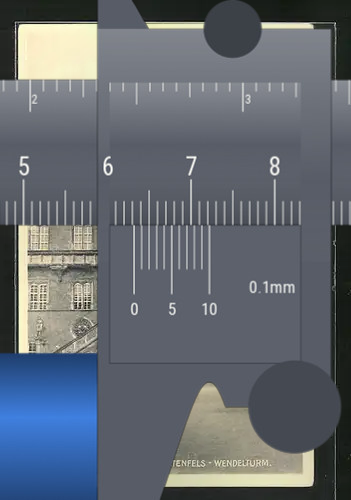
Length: mm 63.2
